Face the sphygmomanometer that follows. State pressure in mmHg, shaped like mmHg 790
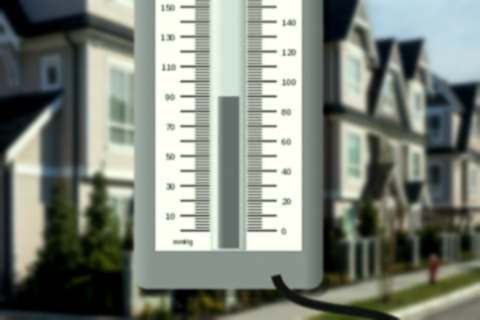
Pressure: mmHg 90
